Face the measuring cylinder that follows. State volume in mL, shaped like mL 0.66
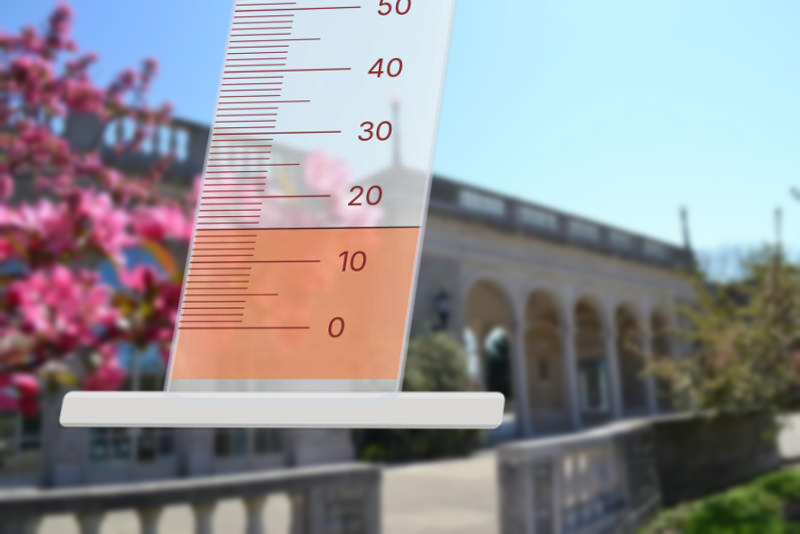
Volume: mL 15
